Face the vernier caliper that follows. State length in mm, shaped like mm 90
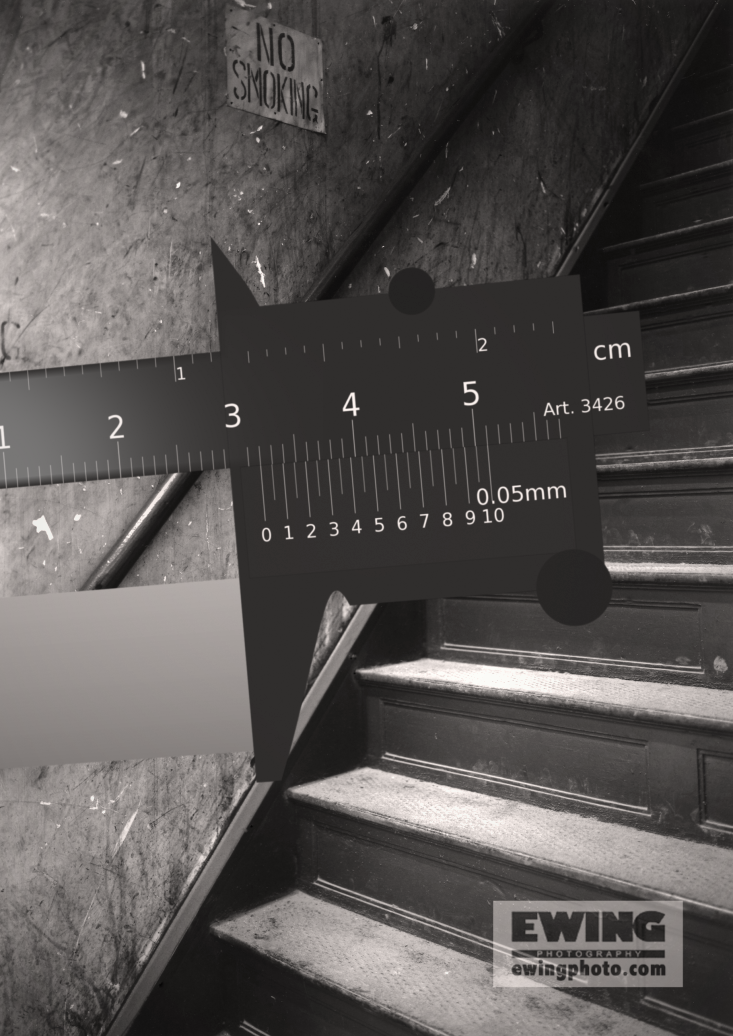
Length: mm 32.0
